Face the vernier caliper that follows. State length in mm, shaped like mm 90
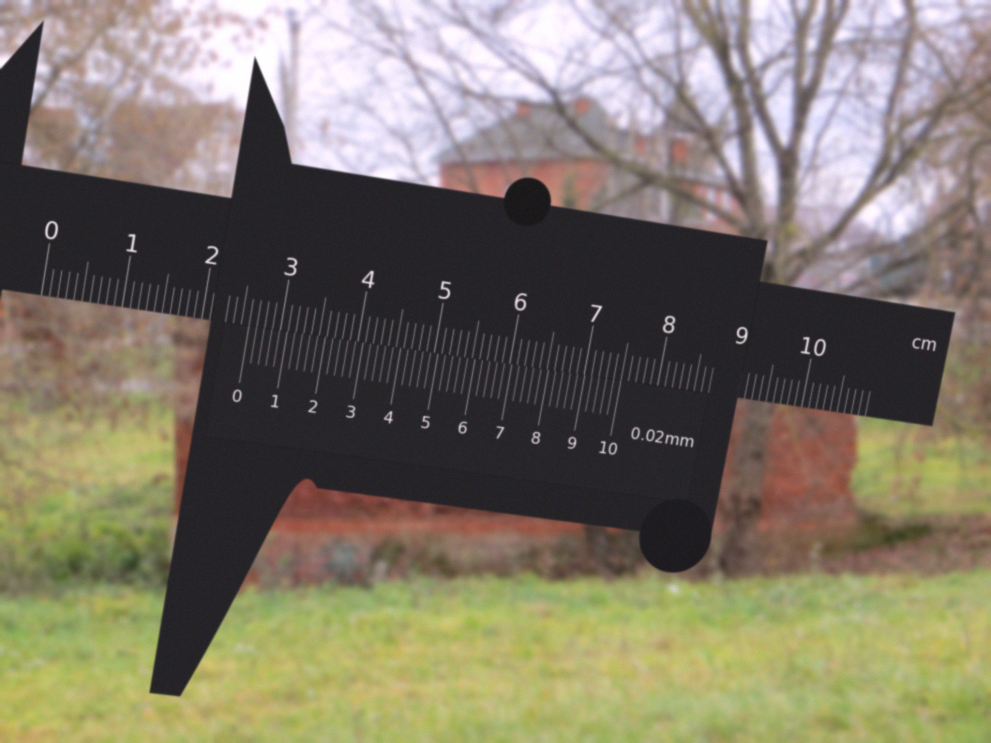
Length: mm 26.0
